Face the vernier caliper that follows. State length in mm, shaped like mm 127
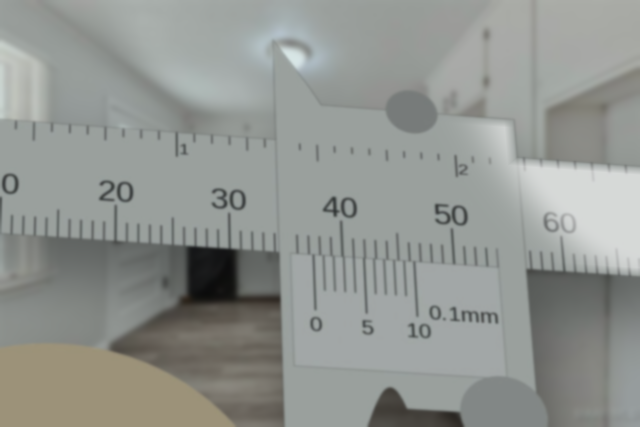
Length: mm 37.4
